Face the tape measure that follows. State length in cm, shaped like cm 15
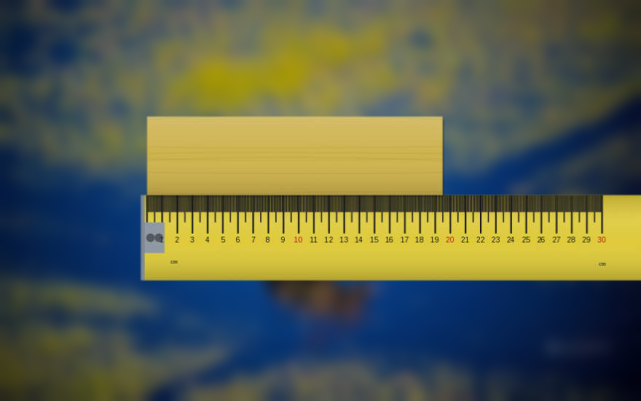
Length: cm 19.5
